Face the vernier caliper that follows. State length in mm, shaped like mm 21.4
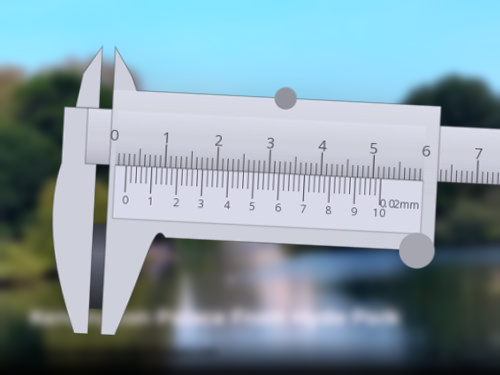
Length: mm 2.5
